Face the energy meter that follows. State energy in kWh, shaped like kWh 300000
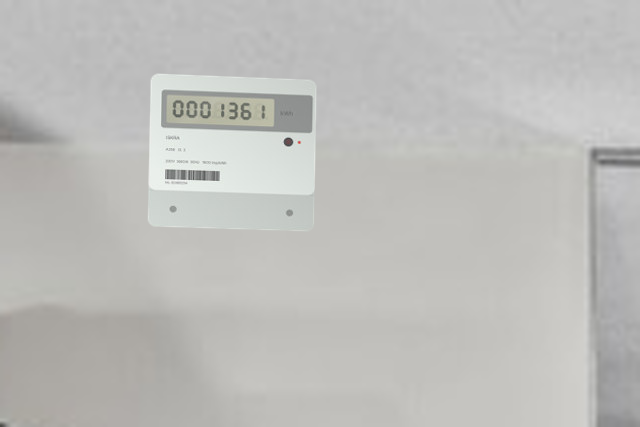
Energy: kWh 1361
